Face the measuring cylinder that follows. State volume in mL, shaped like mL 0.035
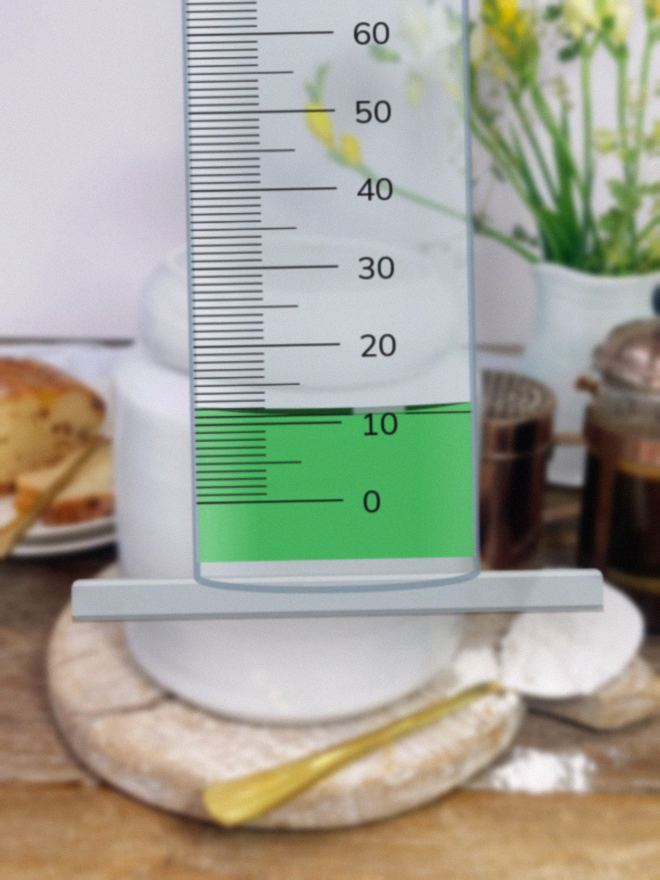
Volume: mL 11
